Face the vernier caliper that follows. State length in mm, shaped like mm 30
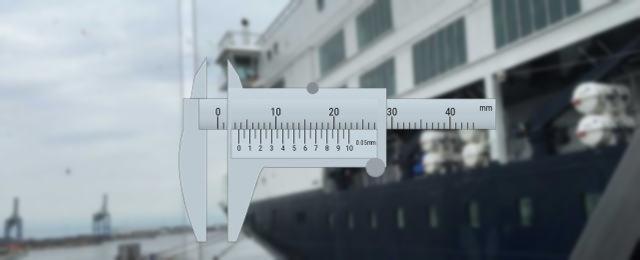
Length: mm 3.6
